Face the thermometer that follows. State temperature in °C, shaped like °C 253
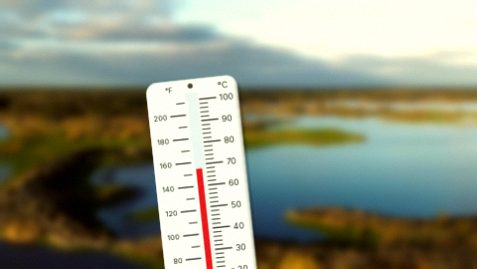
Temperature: °C 68
